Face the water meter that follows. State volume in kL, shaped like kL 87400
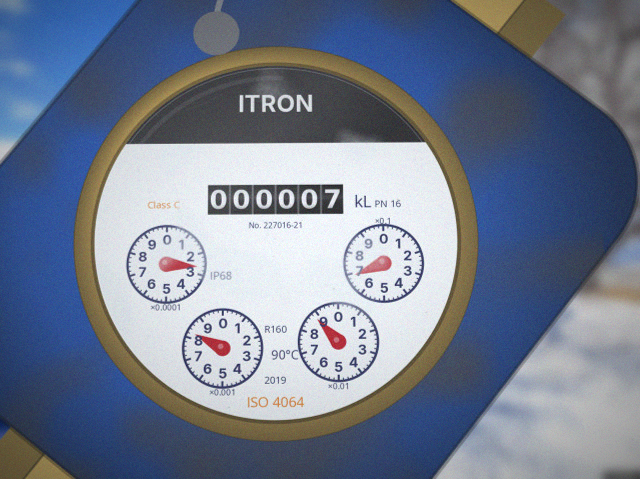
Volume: kL 7.6882
